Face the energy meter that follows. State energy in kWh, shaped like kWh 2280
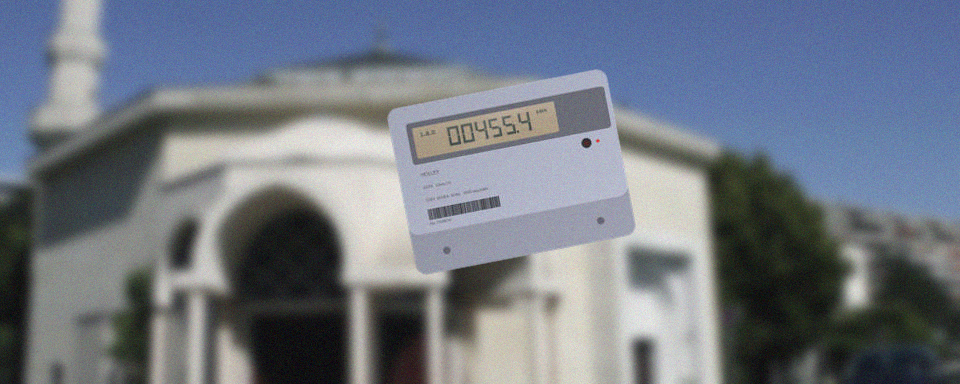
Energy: kWh 455.4
